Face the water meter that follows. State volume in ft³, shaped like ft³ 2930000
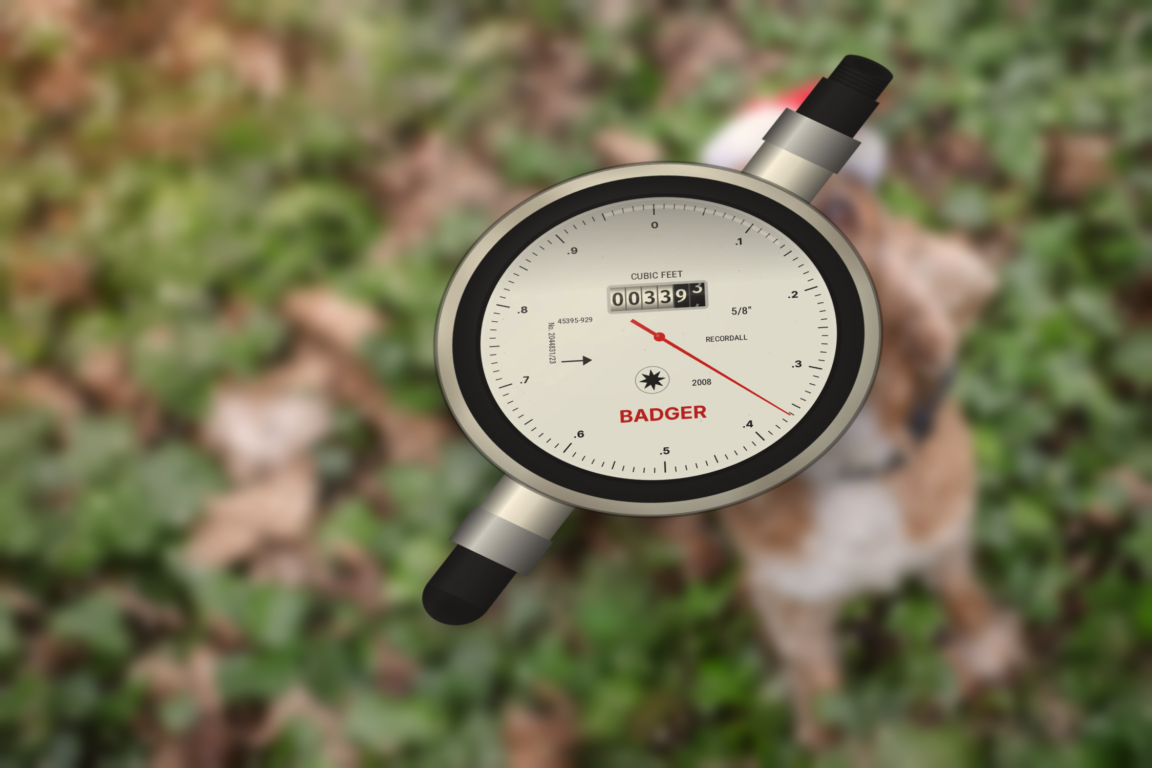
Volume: ft³ 3393.36
